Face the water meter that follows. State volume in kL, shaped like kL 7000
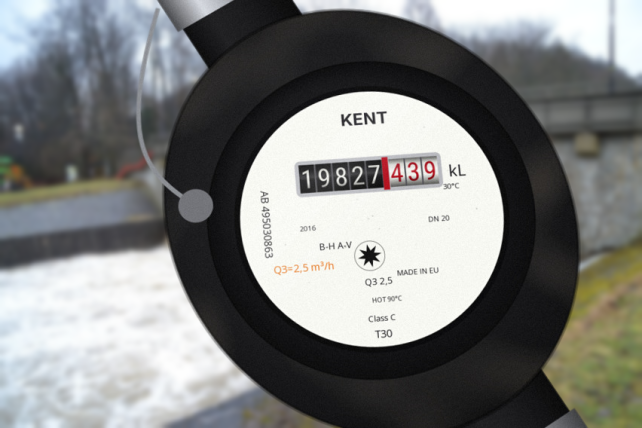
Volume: kL 19827.439
